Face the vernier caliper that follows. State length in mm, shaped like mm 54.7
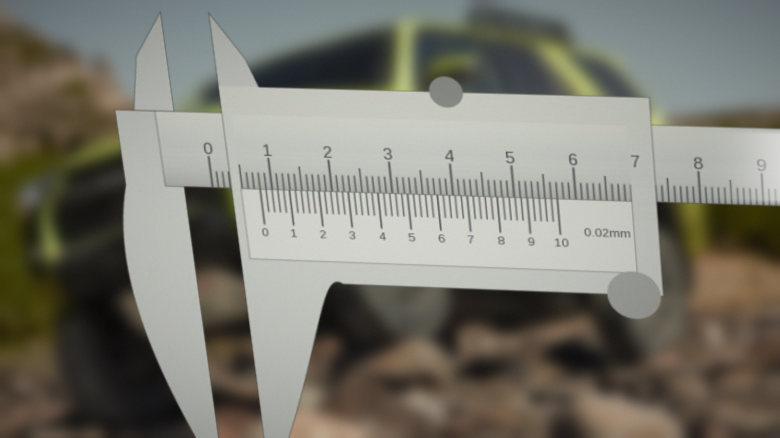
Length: mm 8.0
